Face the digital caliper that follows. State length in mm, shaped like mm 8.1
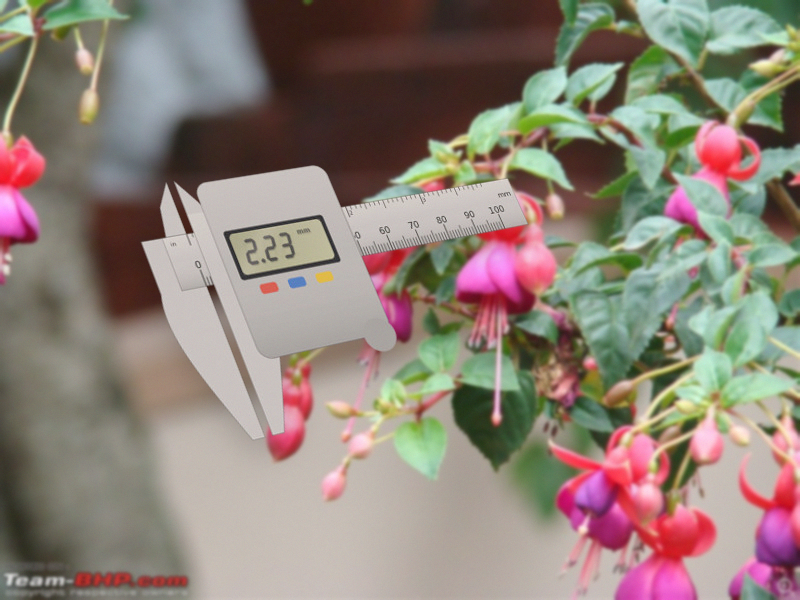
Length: mm 2.23
